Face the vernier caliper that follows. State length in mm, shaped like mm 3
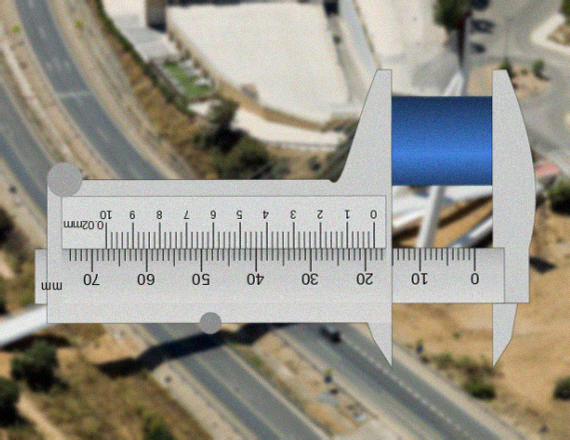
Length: mm 18.4
